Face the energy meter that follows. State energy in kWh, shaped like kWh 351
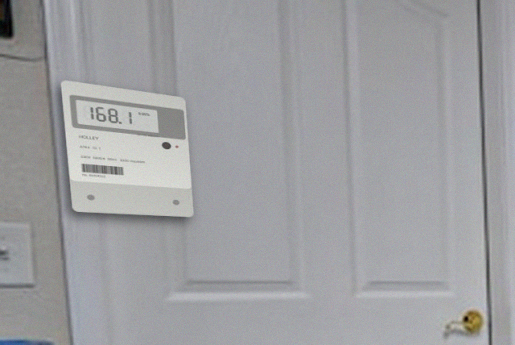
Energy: kWh 168.1
